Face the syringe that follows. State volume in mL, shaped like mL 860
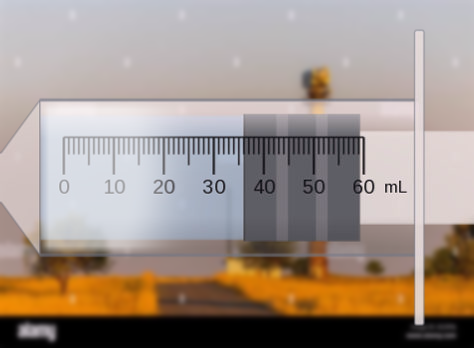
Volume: mL 36
